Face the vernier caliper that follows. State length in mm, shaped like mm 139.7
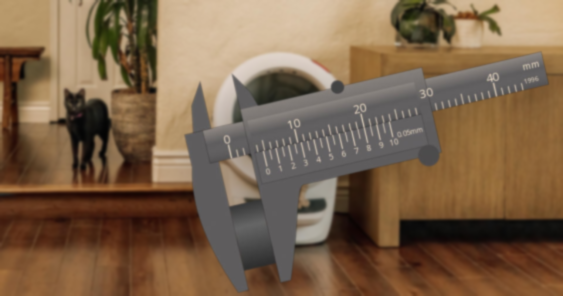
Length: mm 4.8
